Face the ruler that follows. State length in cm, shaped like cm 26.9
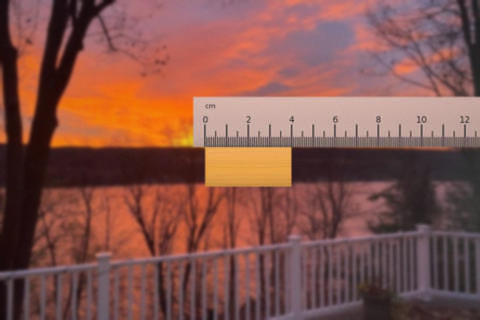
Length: cm 4
